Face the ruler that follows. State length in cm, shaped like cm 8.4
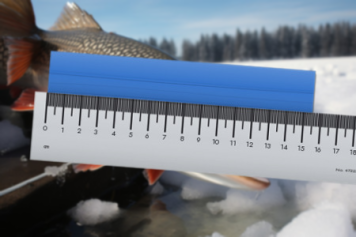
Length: cm 15.5
